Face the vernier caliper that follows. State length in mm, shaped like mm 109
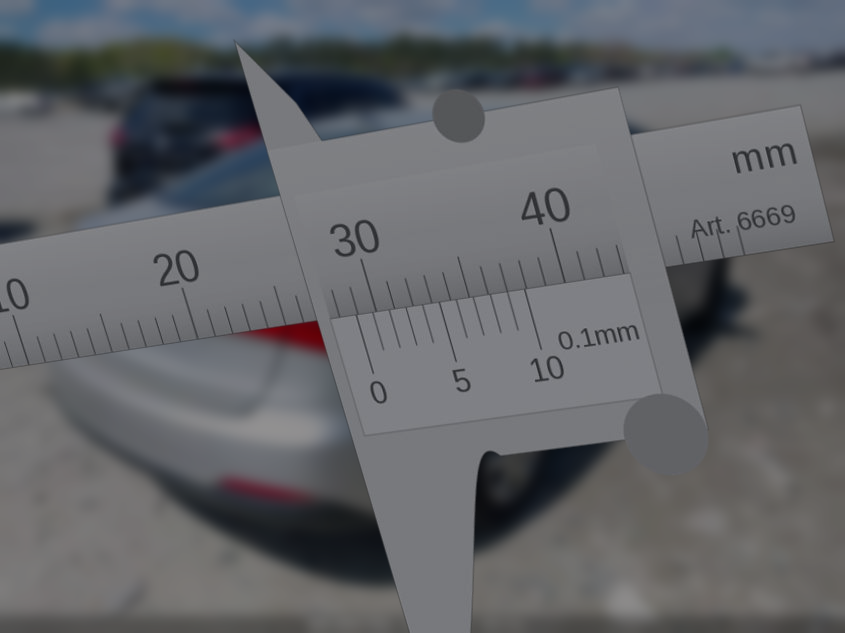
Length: mm 28.9
